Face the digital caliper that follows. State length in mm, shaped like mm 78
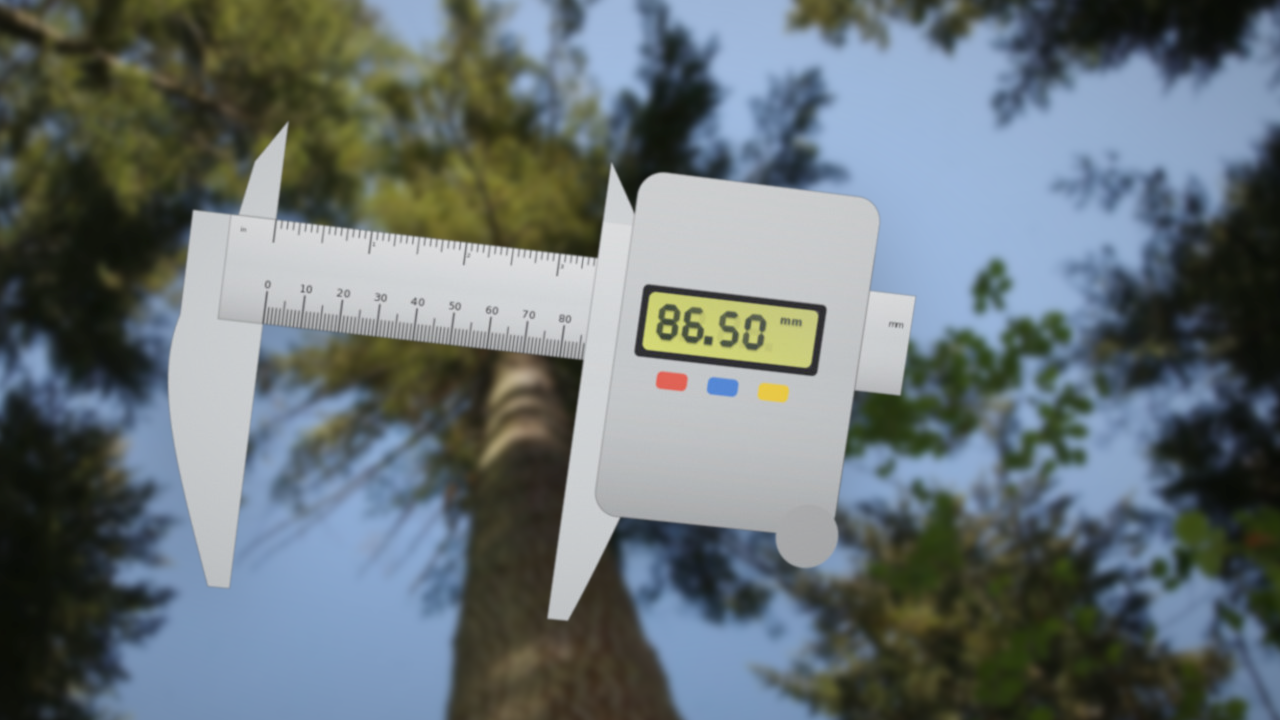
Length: mm 86.50
